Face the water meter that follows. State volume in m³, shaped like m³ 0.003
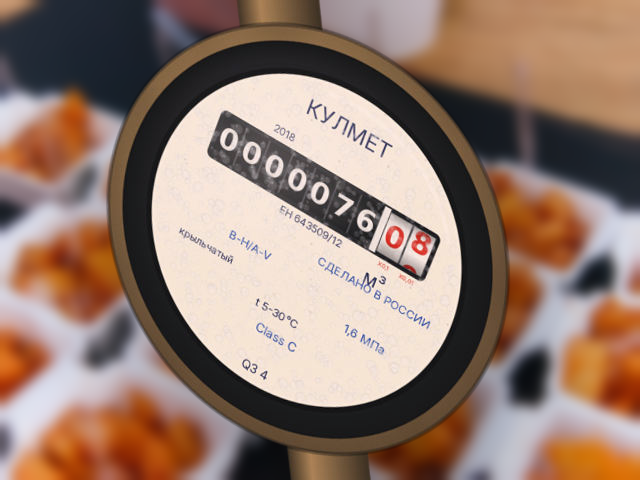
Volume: m³ 76.08
